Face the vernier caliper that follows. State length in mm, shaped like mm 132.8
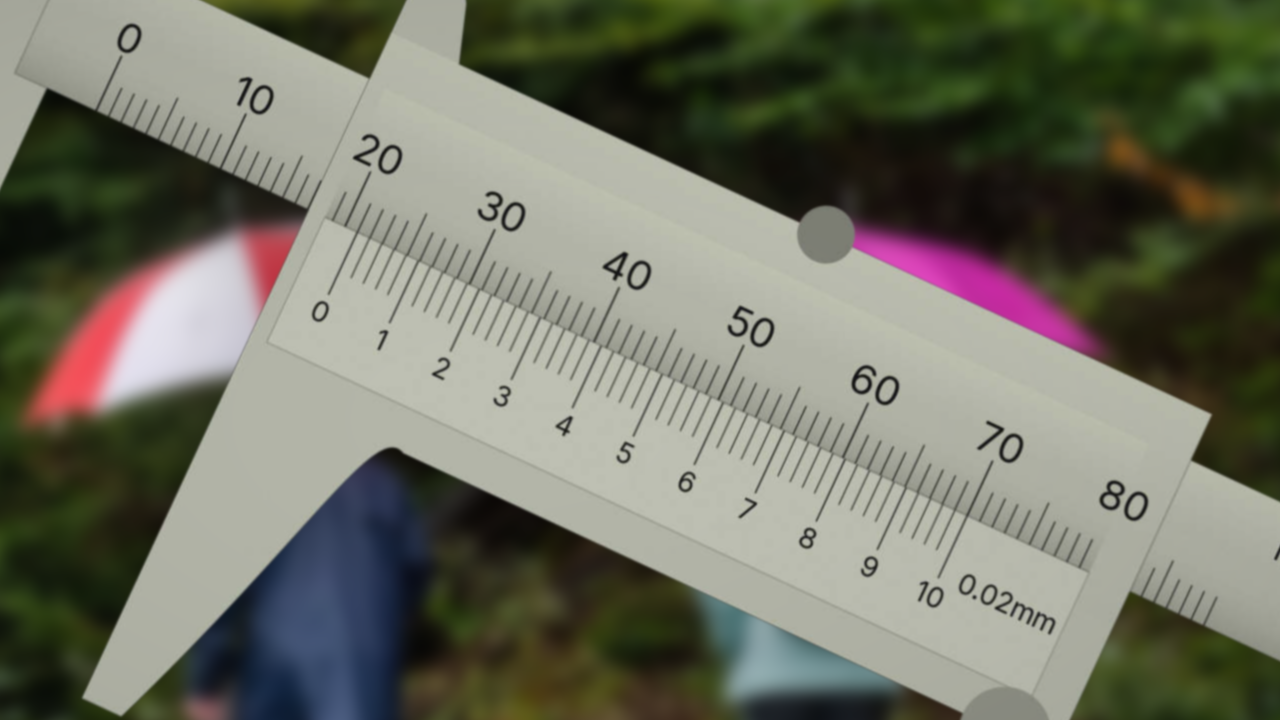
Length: mm 21.0
